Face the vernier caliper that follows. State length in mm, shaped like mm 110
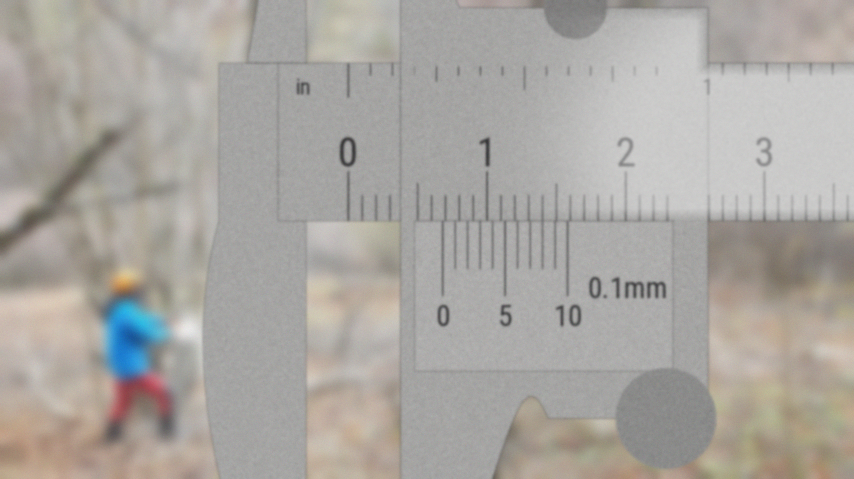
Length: mm 6.8
